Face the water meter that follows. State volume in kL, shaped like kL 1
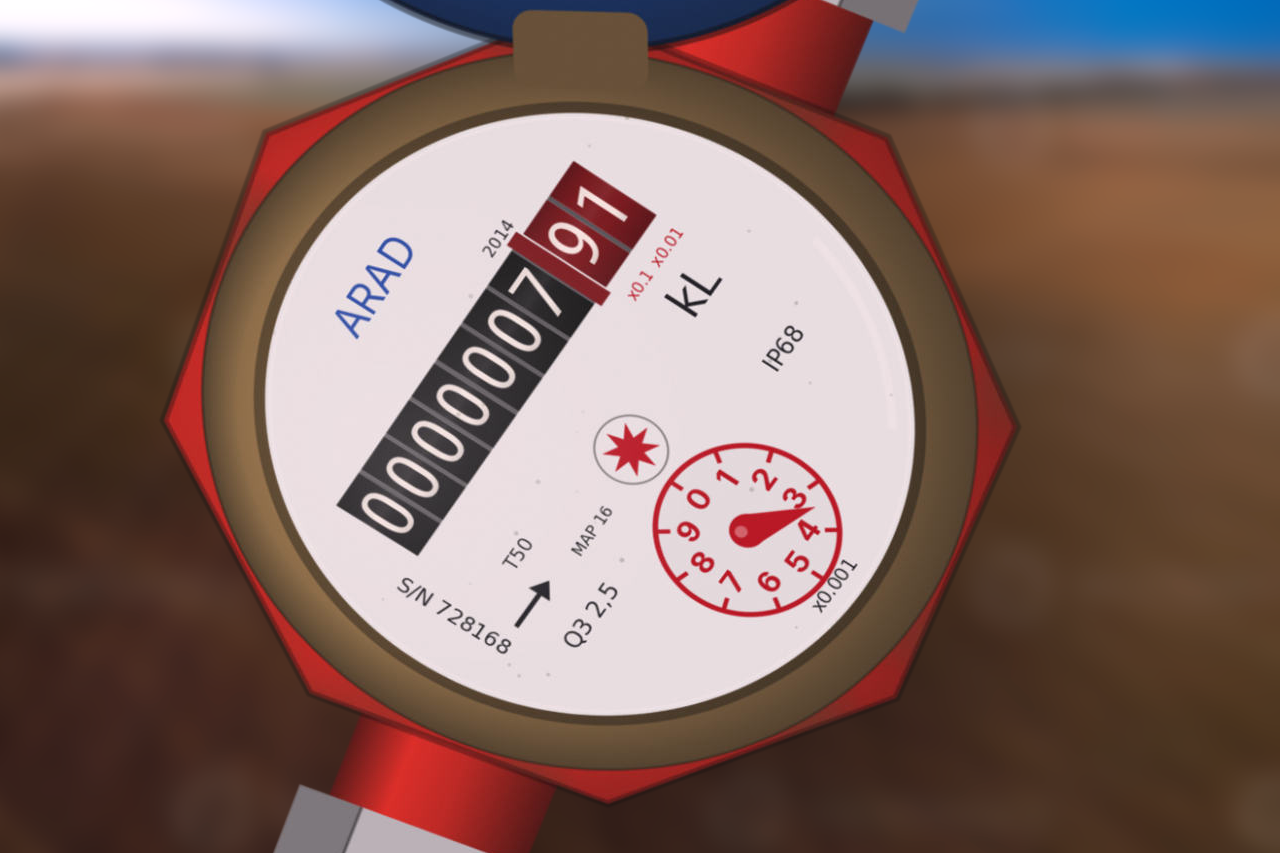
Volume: kL 7.913
